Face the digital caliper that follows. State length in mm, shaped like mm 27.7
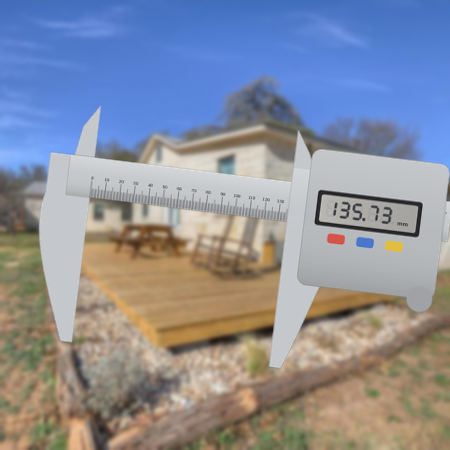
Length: mm 135.73
